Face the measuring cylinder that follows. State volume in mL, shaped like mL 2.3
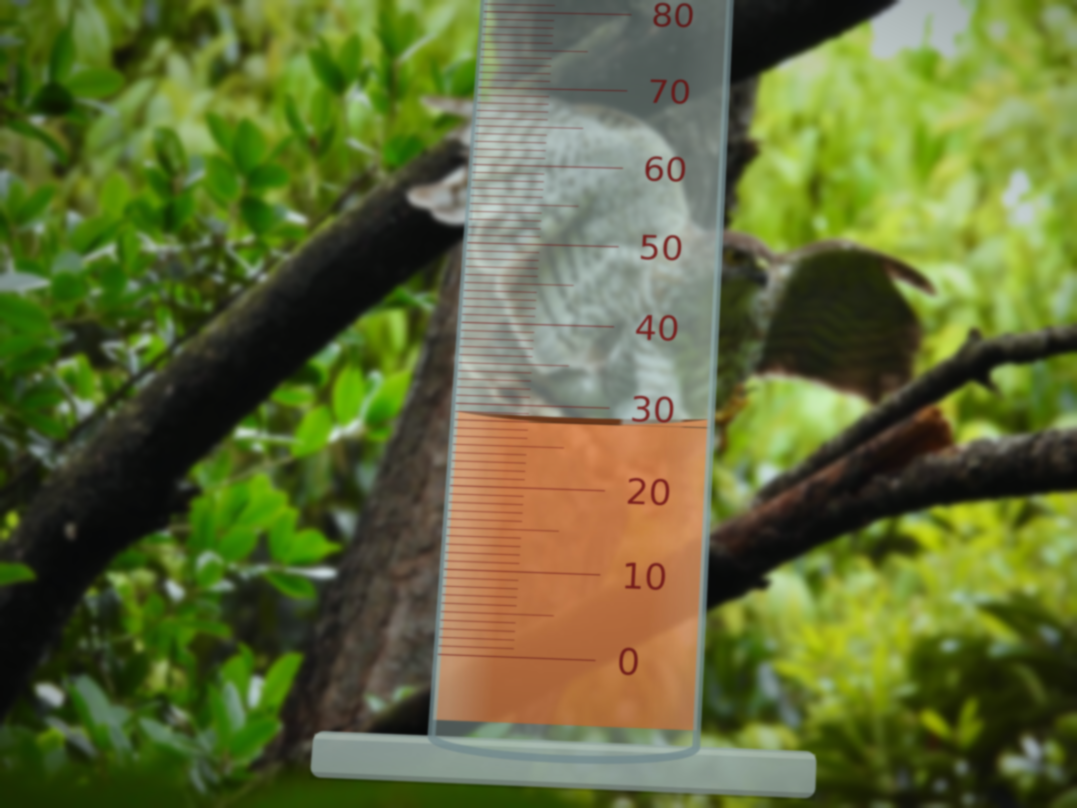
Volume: mL 28
